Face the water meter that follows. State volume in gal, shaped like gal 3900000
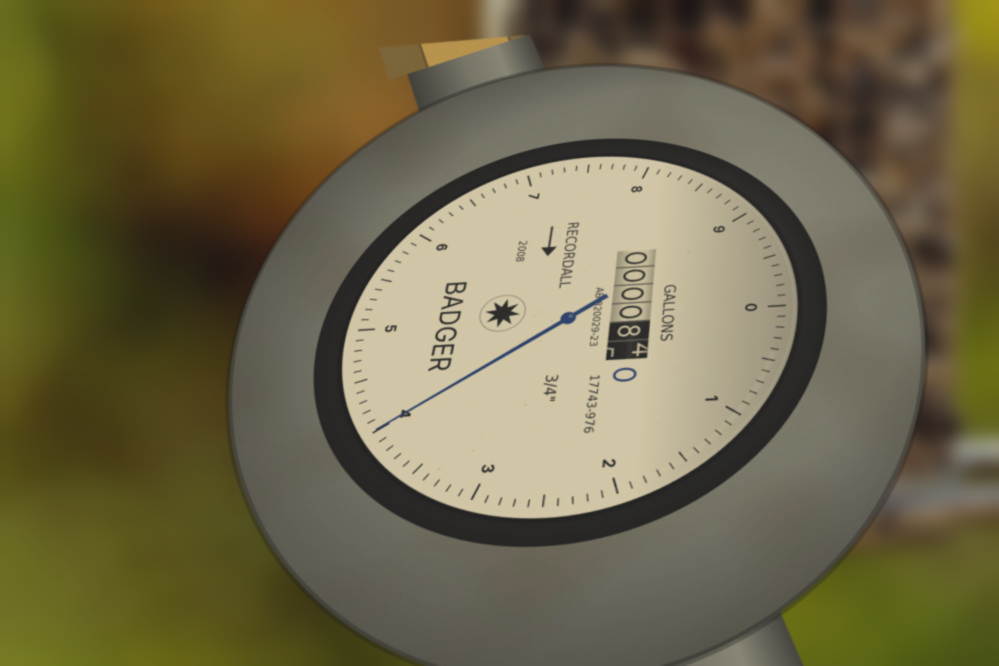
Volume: gal 844.0
